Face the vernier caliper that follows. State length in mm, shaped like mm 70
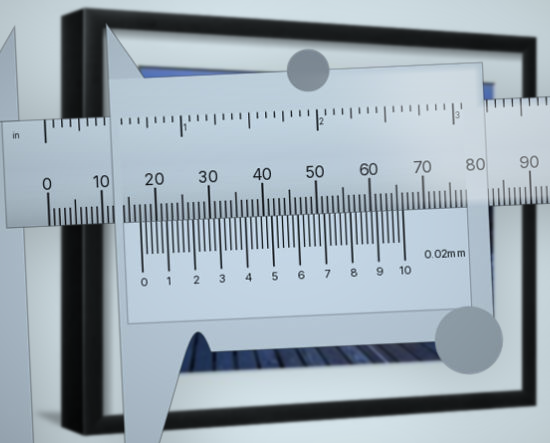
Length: mm 17.0
